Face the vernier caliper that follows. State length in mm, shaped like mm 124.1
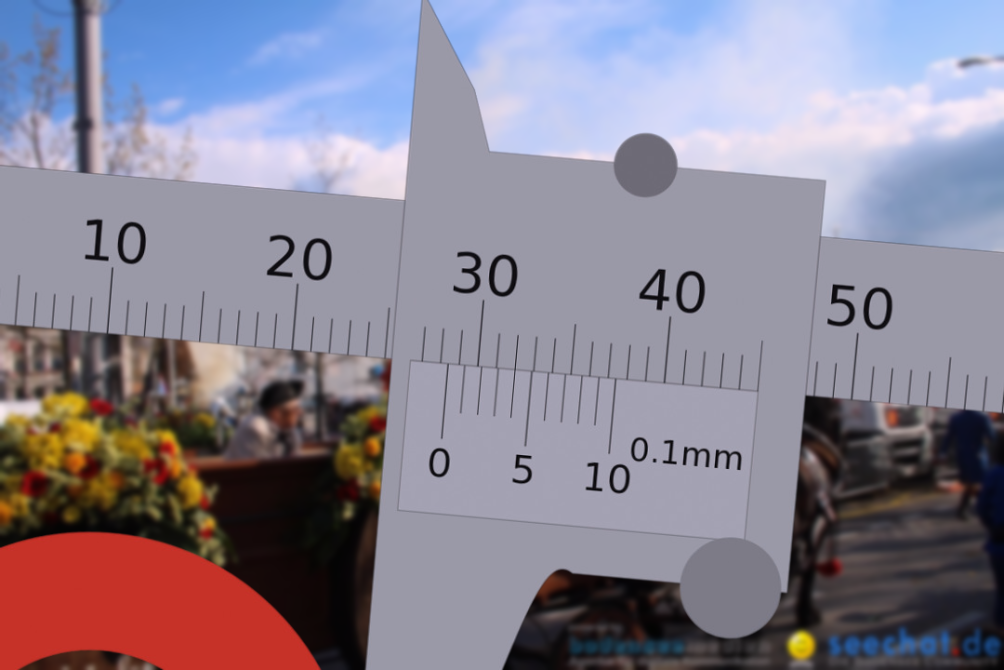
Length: mm 28.4
